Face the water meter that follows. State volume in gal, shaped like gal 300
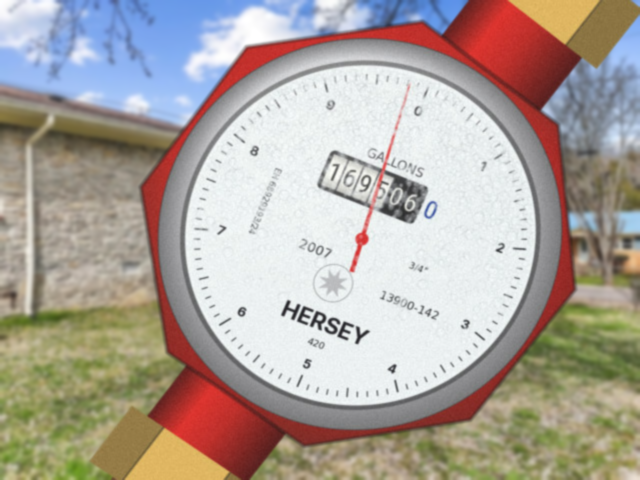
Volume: gal 1695059.8
